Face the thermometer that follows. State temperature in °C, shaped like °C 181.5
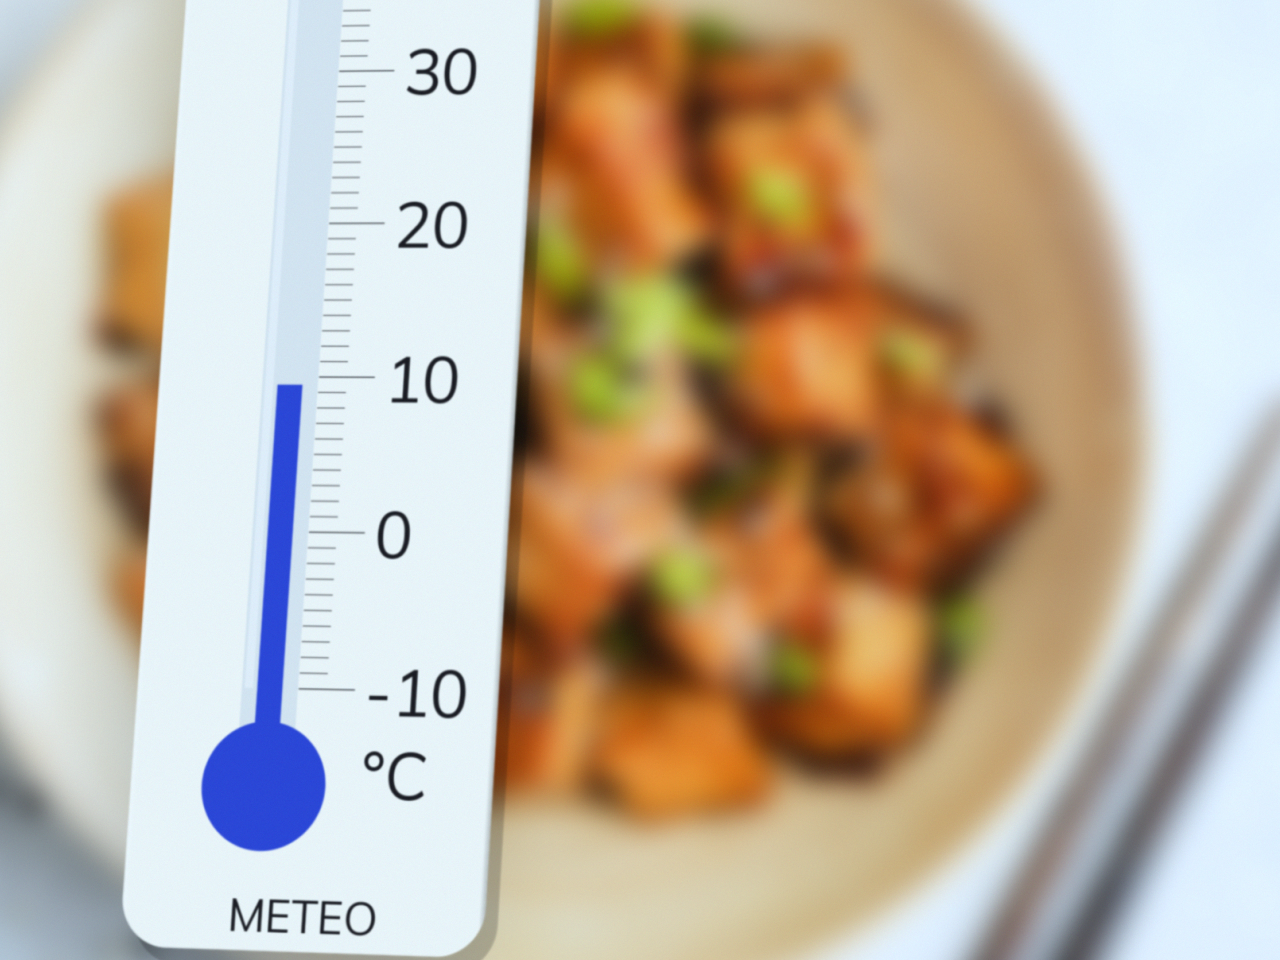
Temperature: °C 9.5
